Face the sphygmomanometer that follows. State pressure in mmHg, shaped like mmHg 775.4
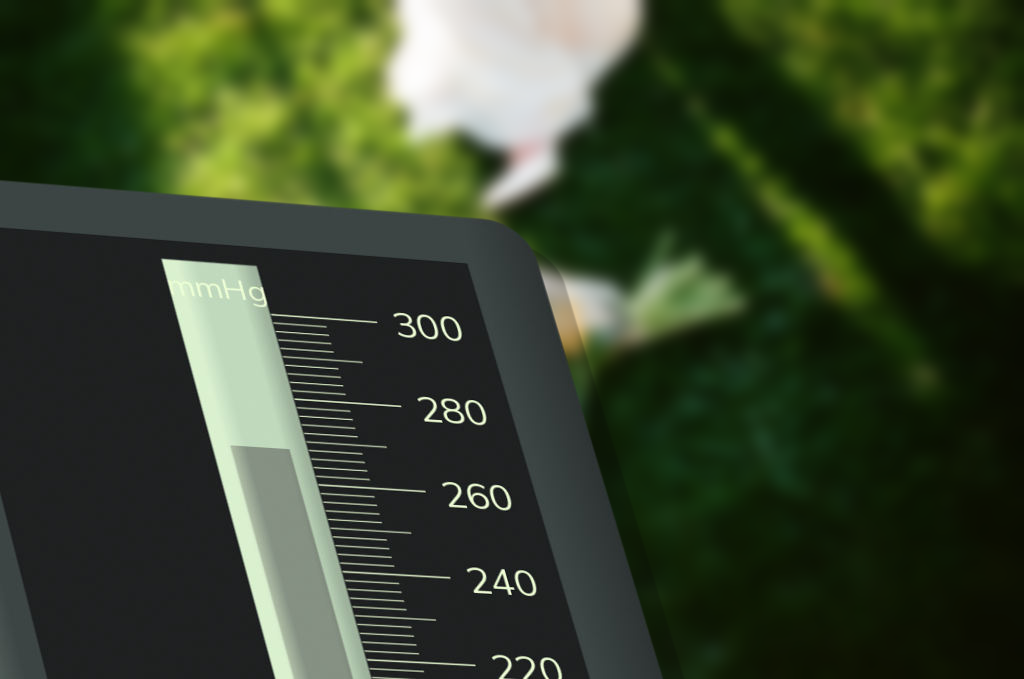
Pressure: mmHg 268
